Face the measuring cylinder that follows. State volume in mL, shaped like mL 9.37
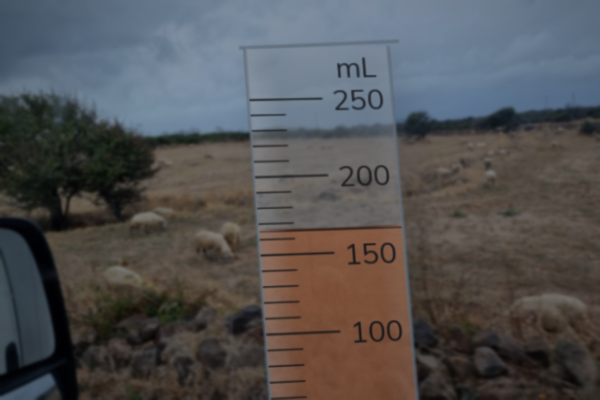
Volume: mL 165
